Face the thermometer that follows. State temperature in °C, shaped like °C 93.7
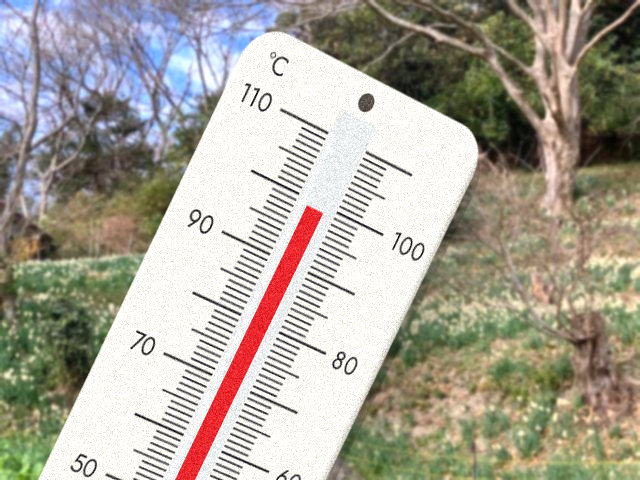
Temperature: °C 99
